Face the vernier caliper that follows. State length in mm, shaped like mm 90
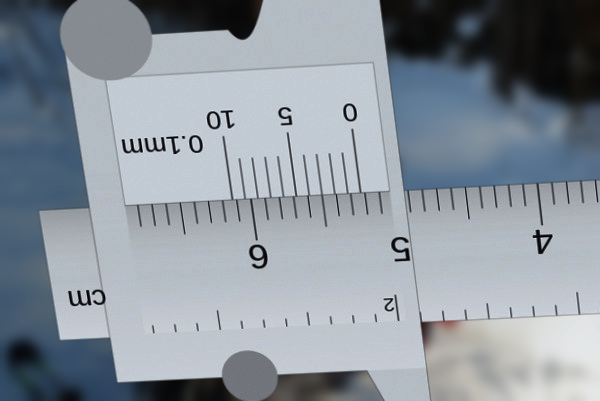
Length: mm 52.3
